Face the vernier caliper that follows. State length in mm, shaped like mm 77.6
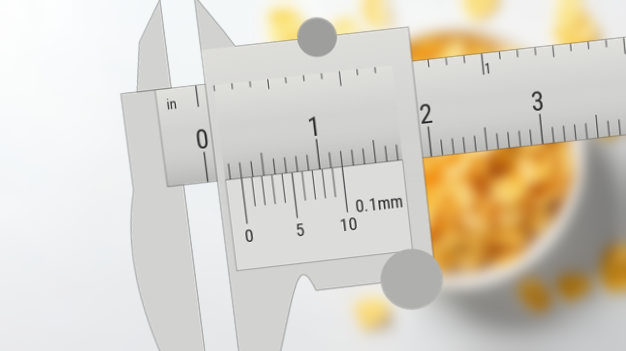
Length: mm 3.0
